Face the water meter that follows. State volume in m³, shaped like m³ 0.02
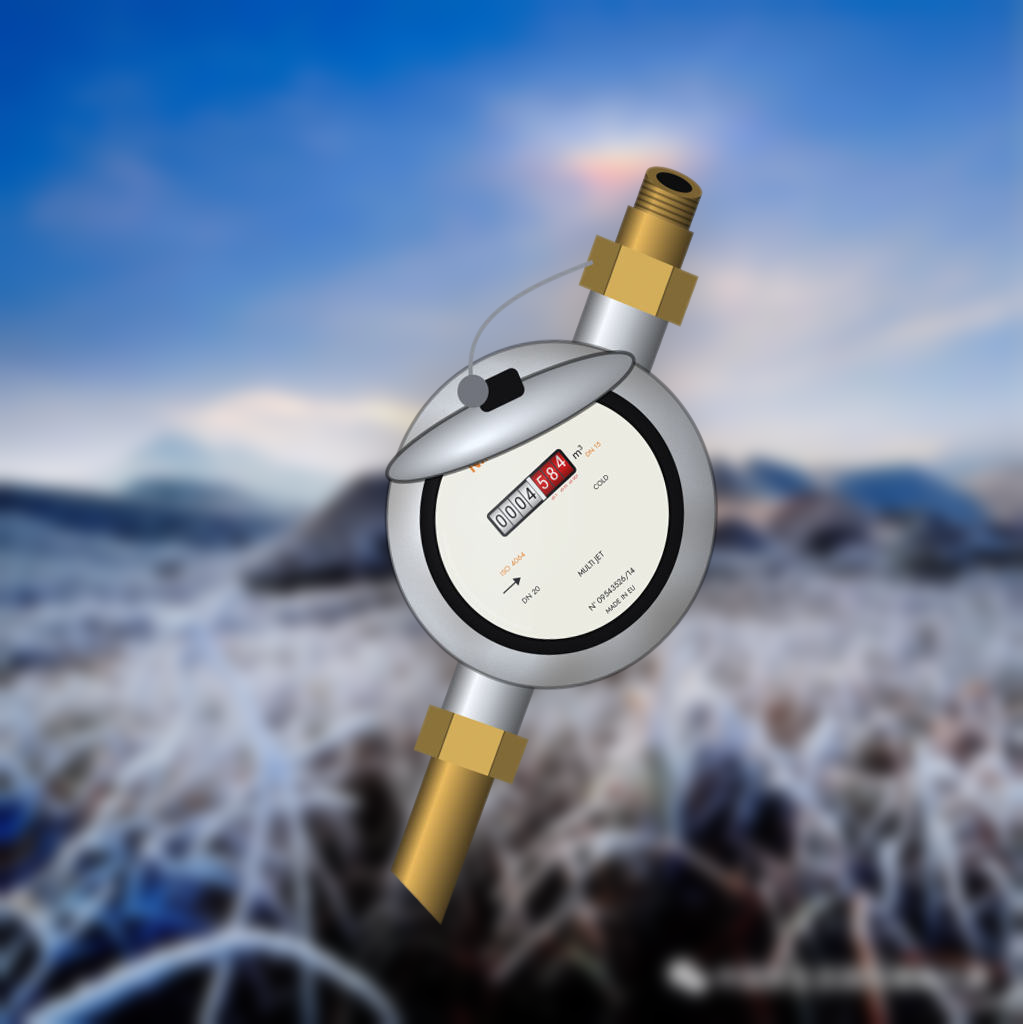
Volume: m³ 4.584
